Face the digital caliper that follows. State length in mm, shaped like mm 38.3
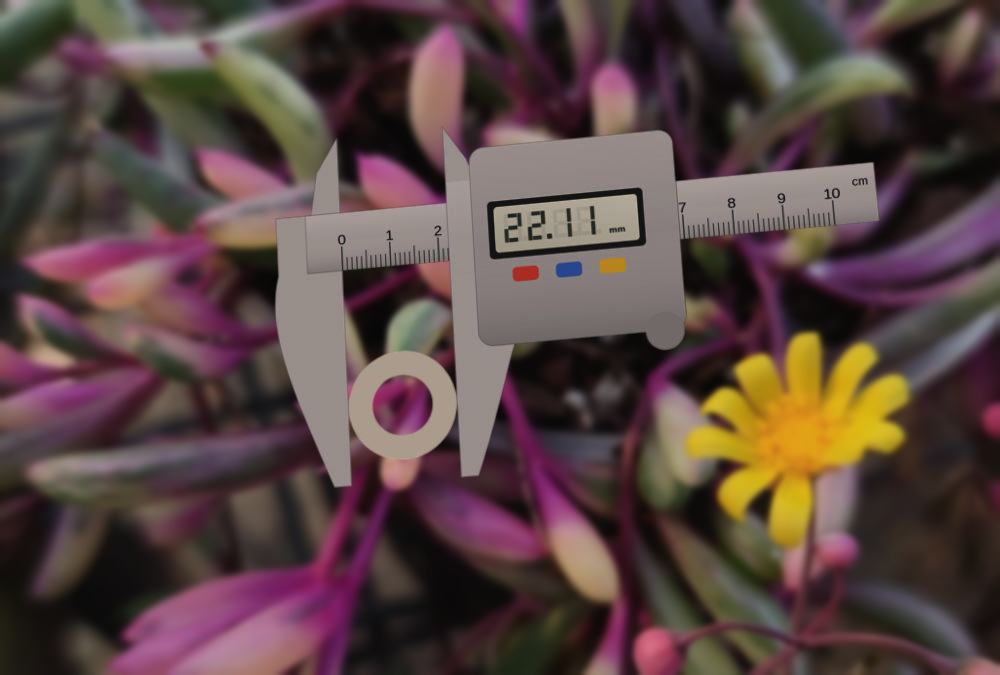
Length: mm 22.11
